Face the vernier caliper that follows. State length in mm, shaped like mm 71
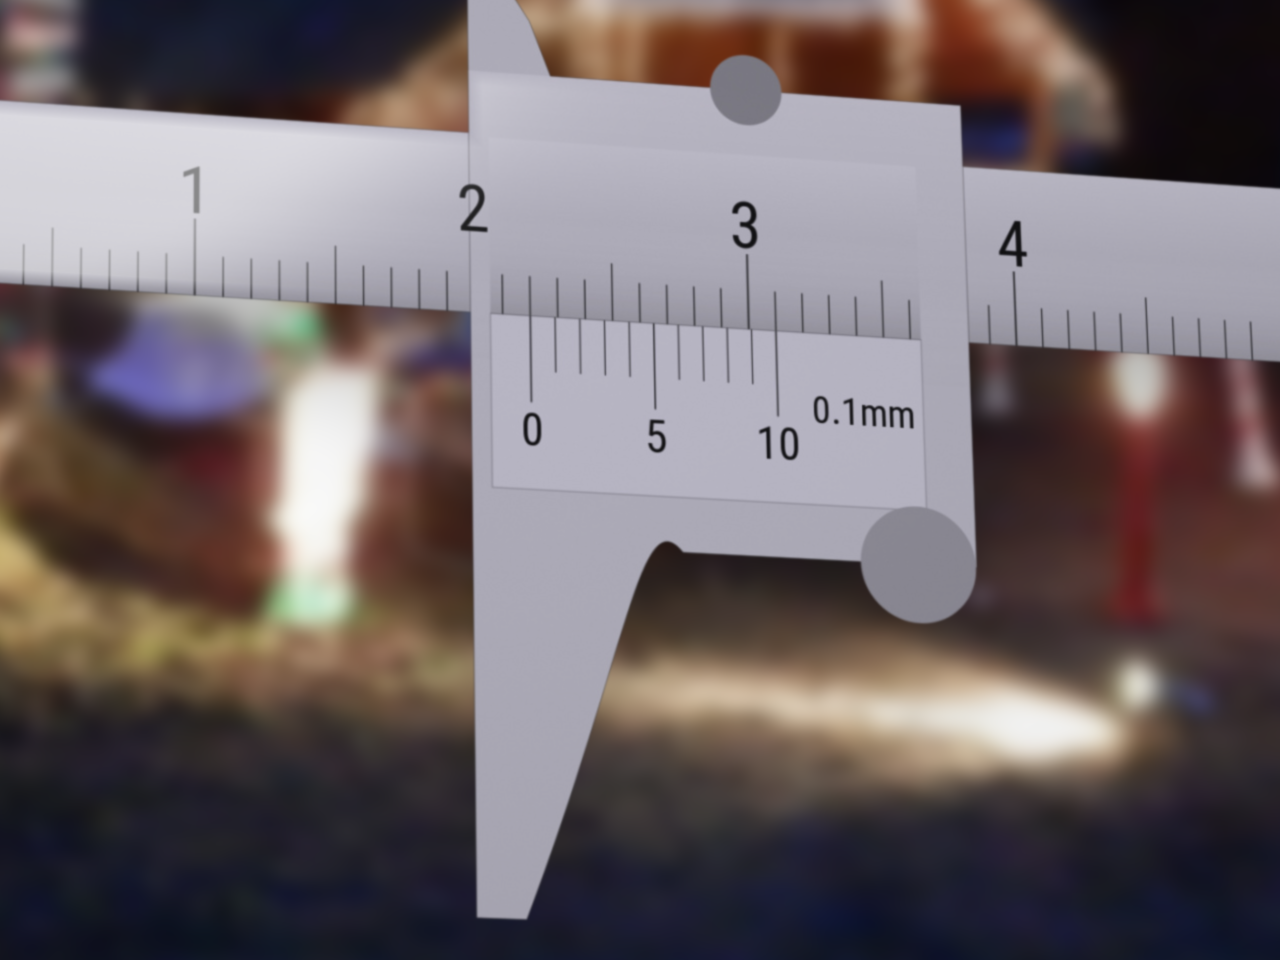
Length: mm 22.0
